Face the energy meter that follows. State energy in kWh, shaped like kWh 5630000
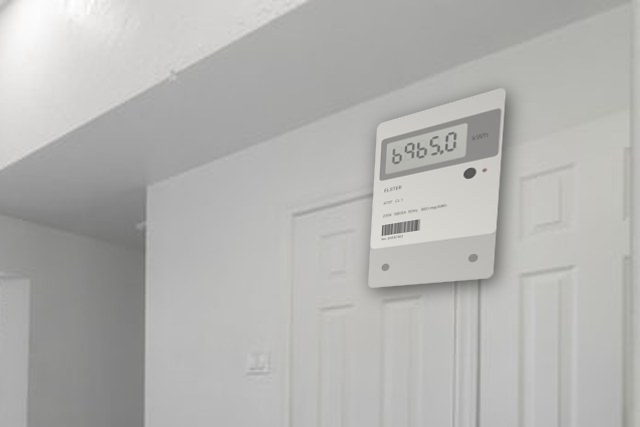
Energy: kWh 6965.0
